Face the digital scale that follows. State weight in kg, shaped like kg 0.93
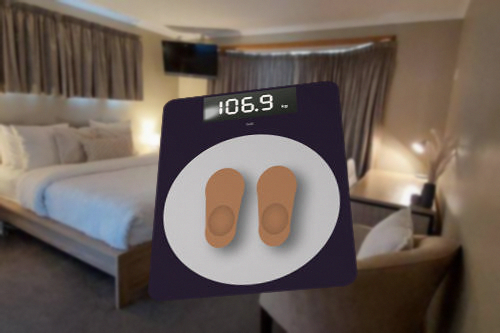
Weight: kg 106.9
